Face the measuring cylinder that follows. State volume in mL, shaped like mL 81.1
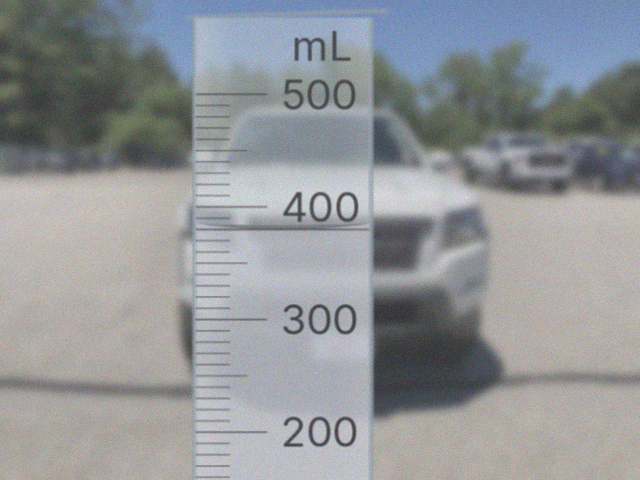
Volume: mL 380
